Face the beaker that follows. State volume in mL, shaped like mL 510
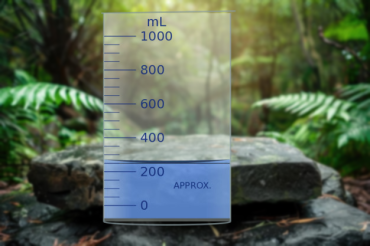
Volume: mL 250
